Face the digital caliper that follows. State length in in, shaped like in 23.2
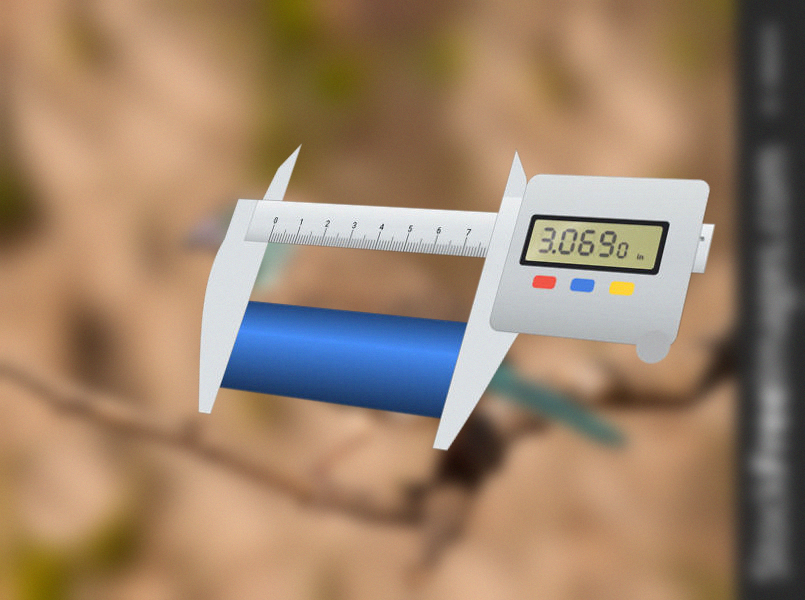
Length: in 3.0690
